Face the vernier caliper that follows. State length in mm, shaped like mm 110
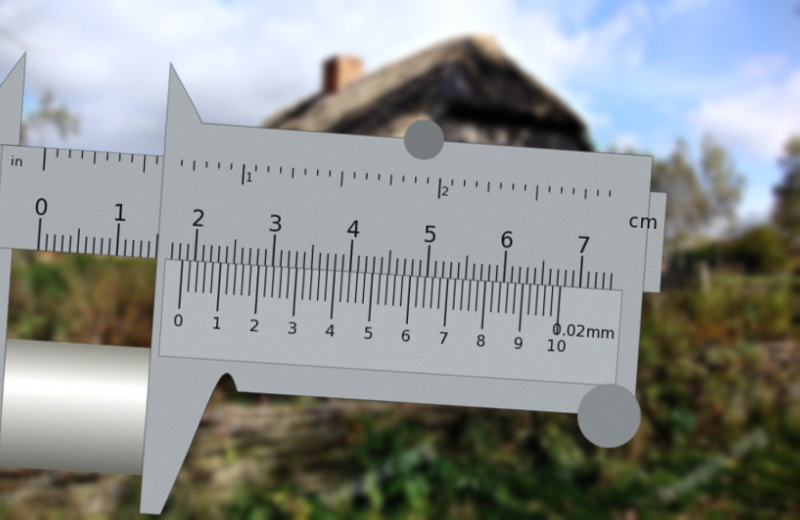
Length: mm 18.4
